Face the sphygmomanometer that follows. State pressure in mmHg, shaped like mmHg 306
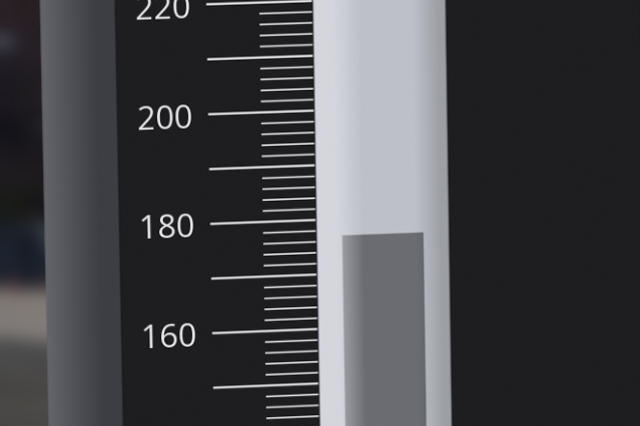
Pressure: mmHg 177
